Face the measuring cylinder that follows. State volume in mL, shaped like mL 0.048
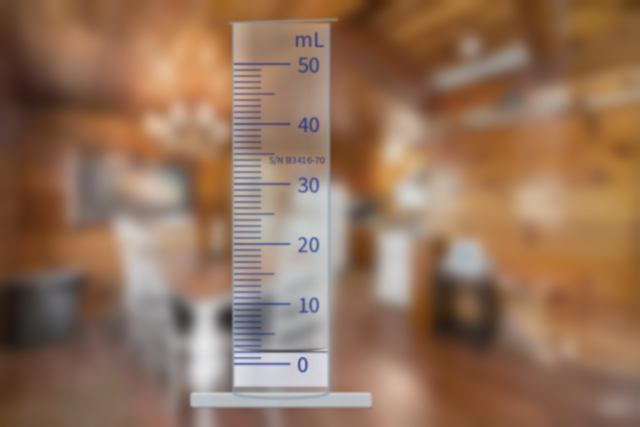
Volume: mL 2
